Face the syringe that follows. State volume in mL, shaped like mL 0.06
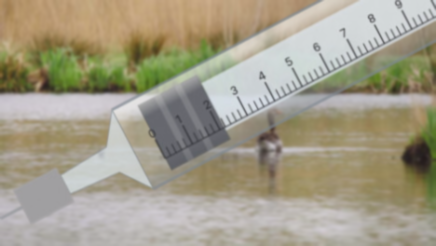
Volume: mL 0
